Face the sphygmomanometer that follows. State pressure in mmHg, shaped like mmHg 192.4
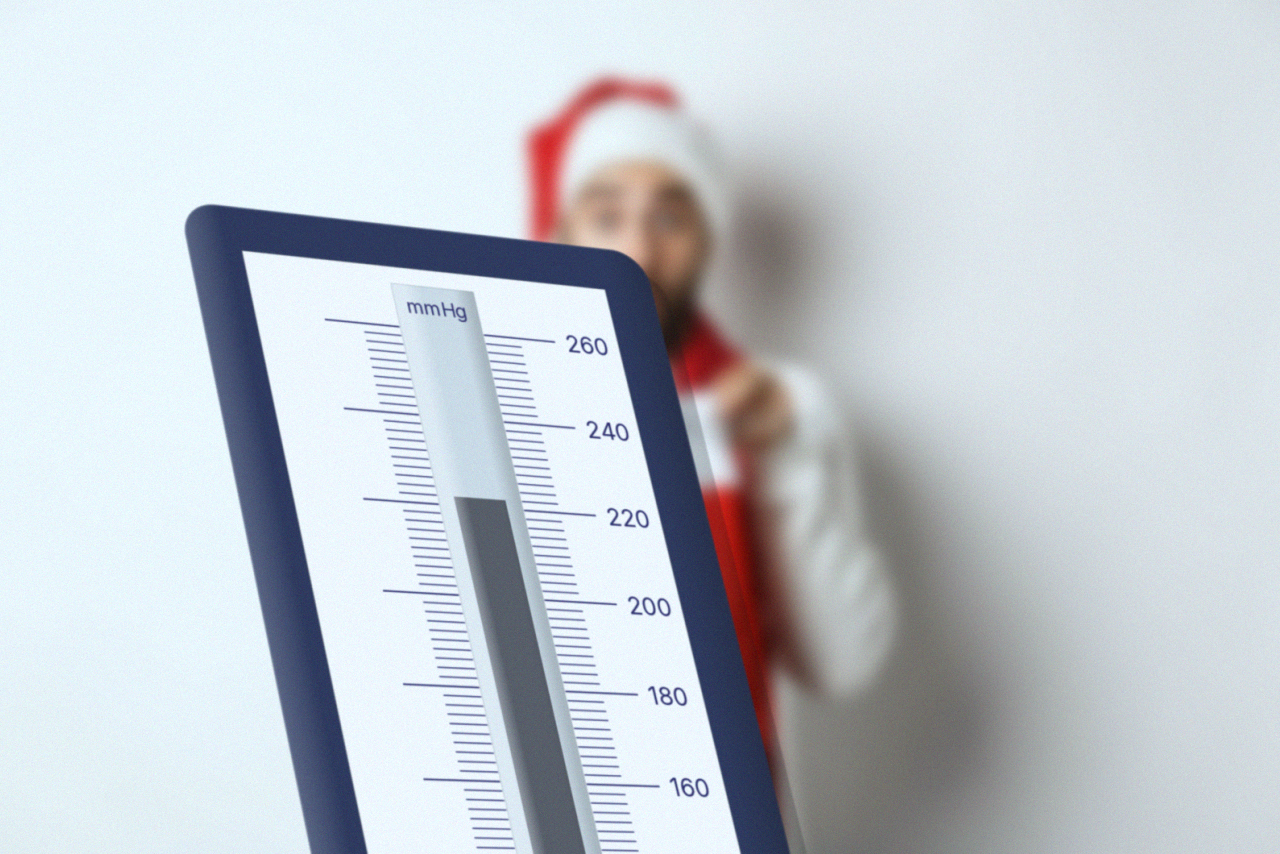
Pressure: mmHg 222
